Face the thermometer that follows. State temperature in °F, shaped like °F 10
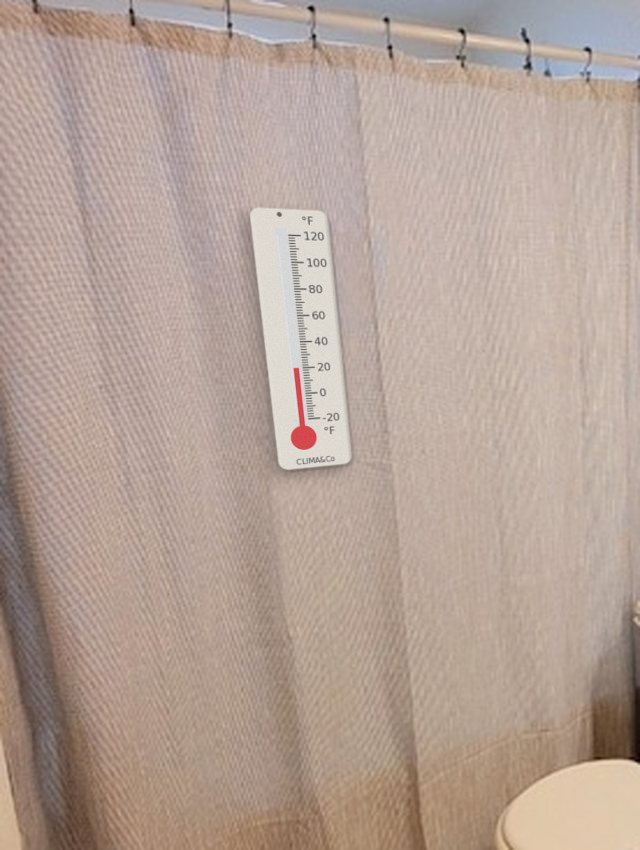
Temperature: °F 20
